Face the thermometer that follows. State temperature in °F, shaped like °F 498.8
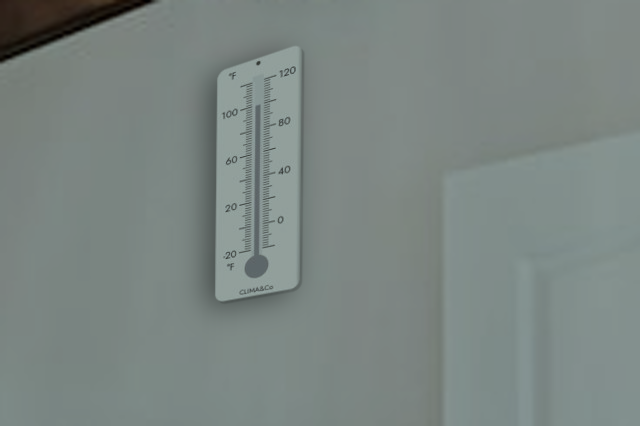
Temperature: °F 100
